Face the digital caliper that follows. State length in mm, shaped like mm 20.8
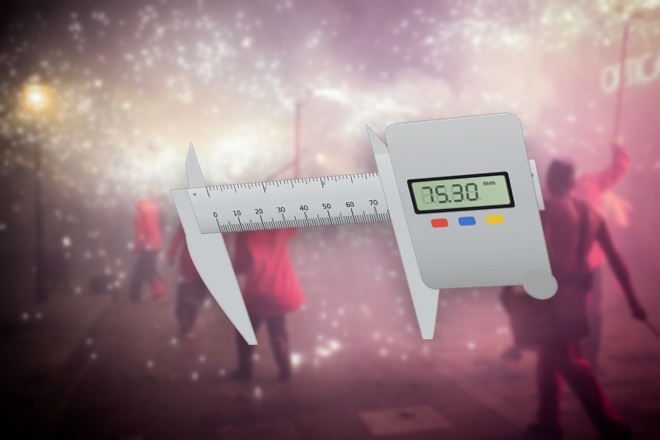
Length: mm 75.30
